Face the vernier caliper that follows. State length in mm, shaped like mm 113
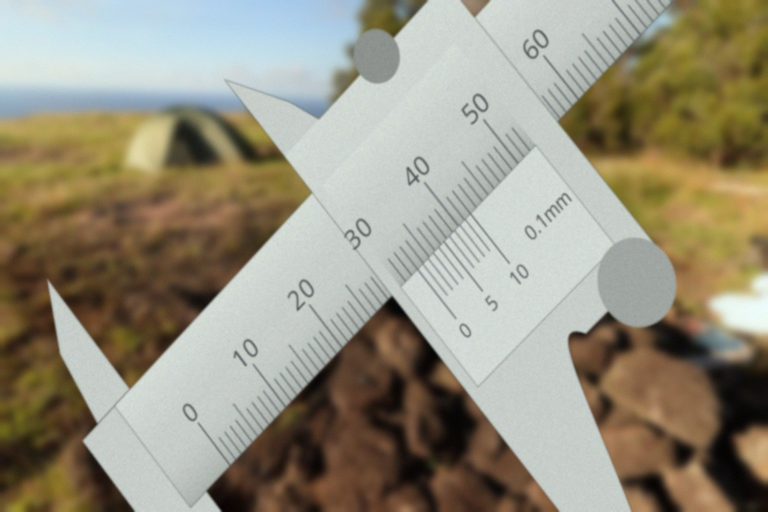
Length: mm 33.0
